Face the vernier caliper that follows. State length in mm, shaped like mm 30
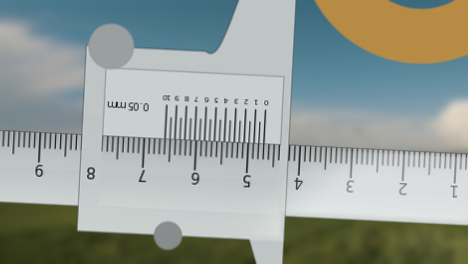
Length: mm 47.0
